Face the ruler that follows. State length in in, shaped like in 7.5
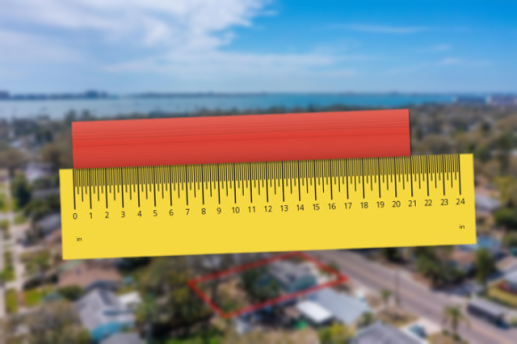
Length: in 21
